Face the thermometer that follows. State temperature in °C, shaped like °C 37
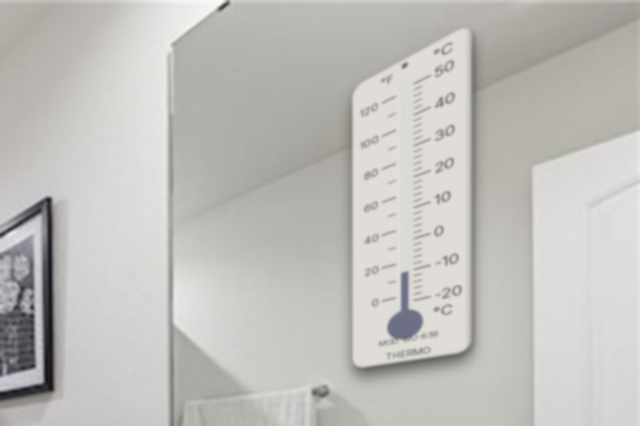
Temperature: °C -10
